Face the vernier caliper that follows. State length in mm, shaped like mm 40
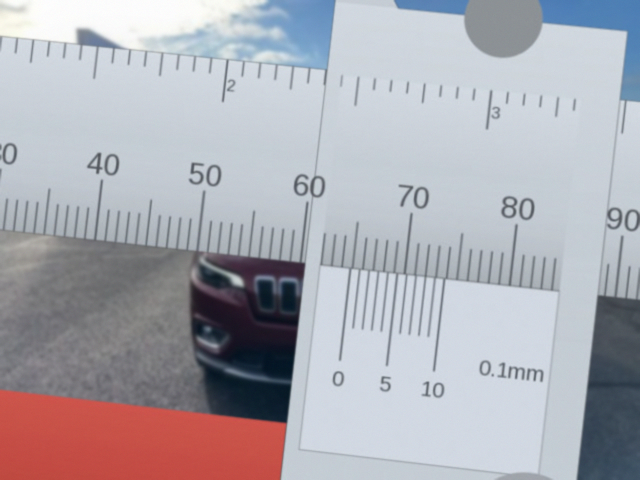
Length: mm 64.8
